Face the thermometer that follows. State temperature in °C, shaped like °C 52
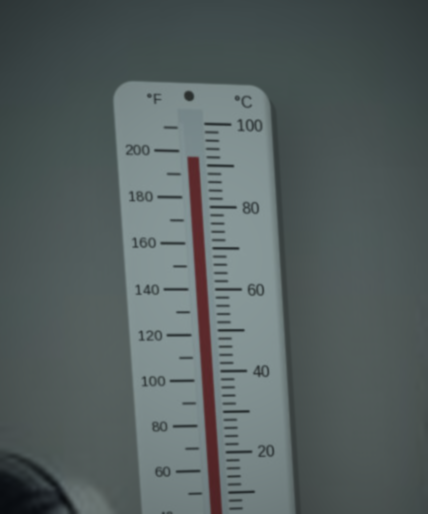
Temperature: °C 92
